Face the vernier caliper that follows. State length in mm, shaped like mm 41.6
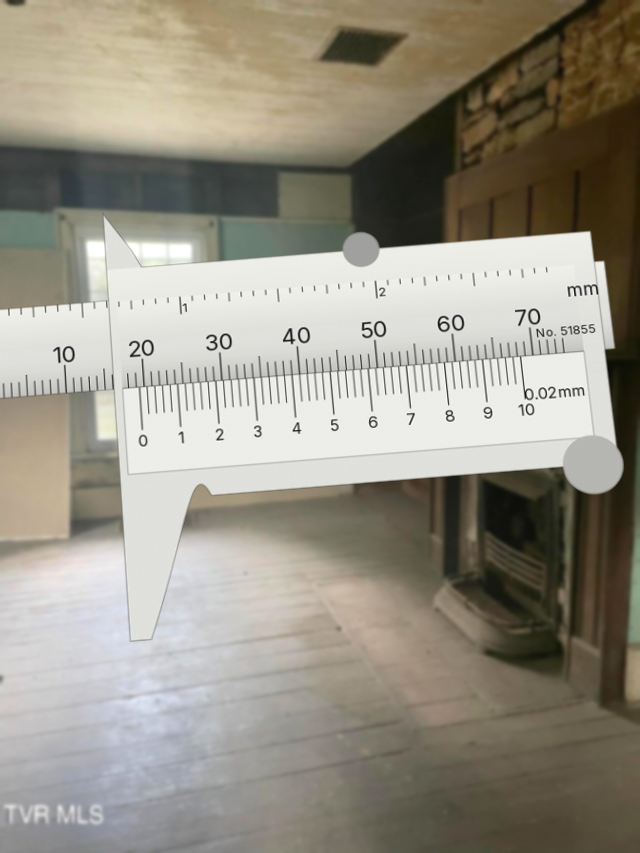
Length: mm 19.4
